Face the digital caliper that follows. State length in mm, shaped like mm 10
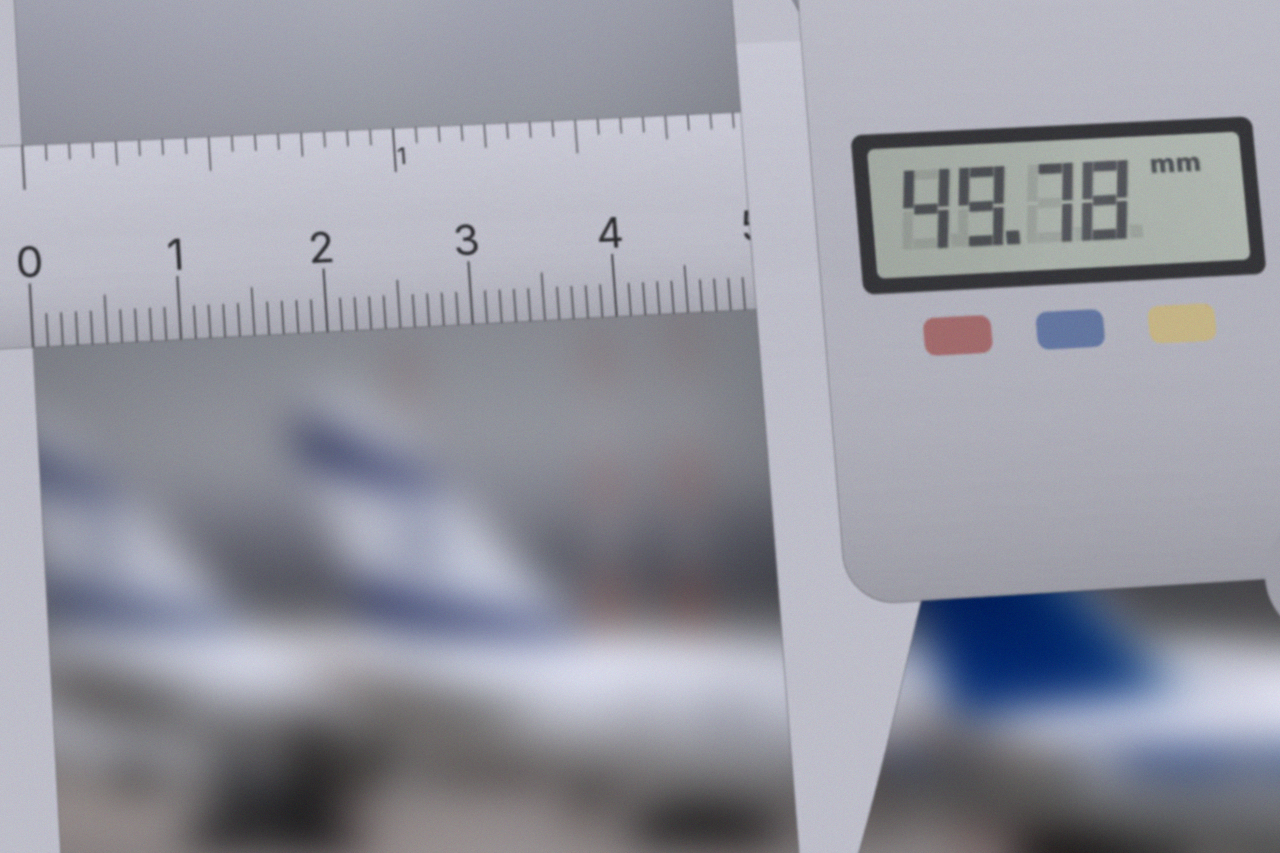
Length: mm 49.78
